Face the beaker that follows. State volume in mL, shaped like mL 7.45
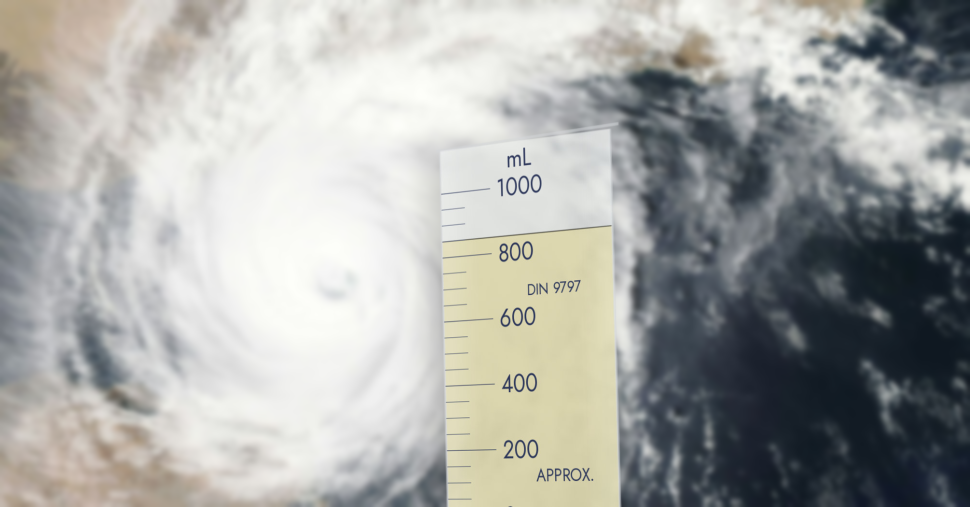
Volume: mL 850
